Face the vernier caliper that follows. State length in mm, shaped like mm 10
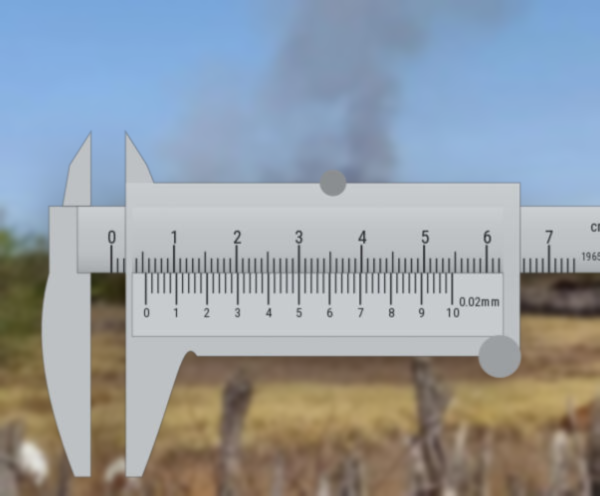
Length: mm 5.5
